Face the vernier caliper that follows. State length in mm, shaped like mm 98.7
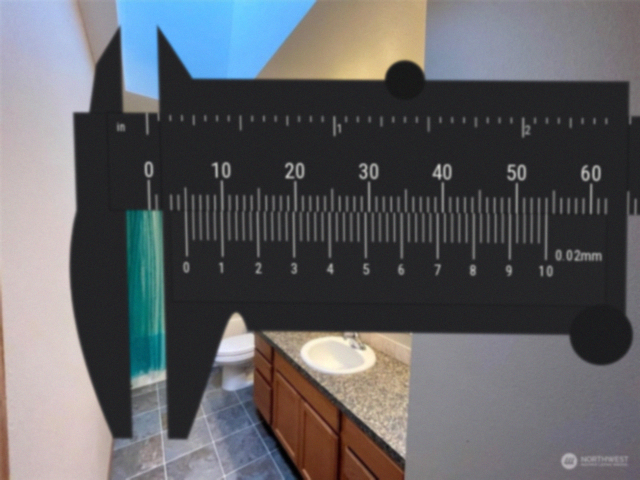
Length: mm 5.0
